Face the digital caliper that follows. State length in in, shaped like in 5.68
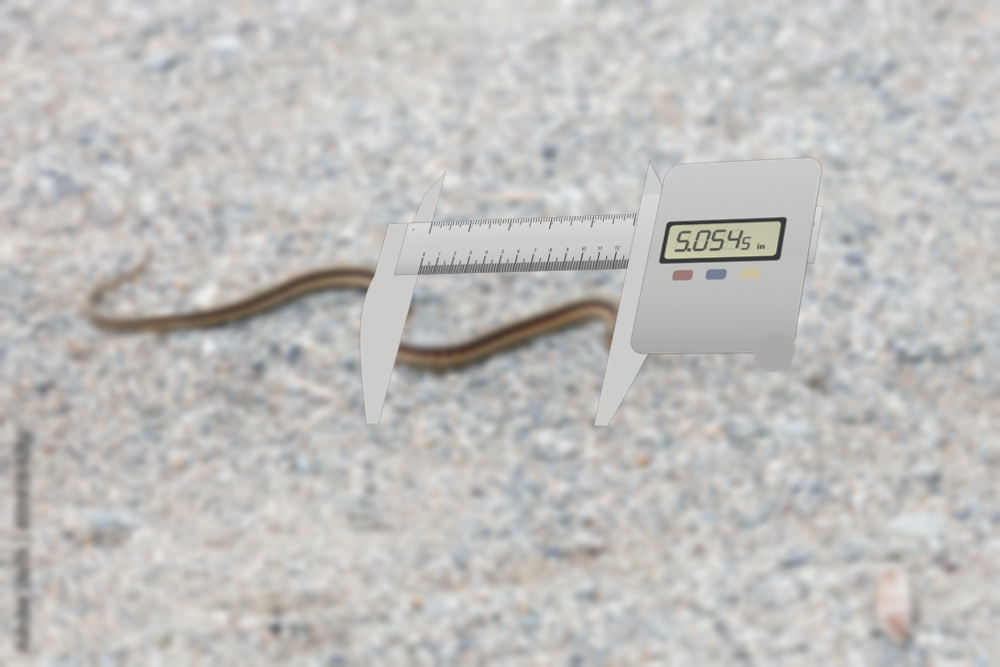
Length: in 5.0545
